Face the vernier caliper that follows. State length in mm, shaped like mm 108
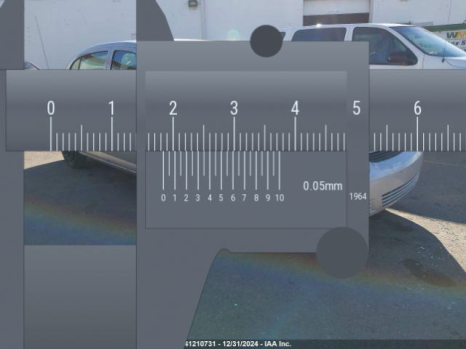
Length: mm 18.4
